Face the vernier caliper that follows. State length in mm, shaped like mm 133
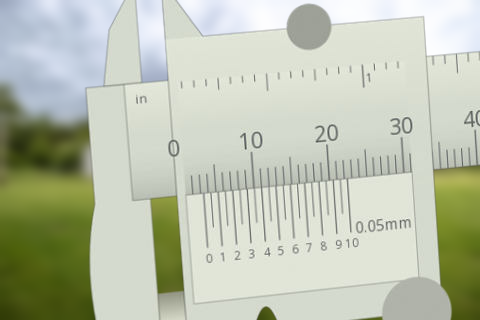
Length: mm 3.4
